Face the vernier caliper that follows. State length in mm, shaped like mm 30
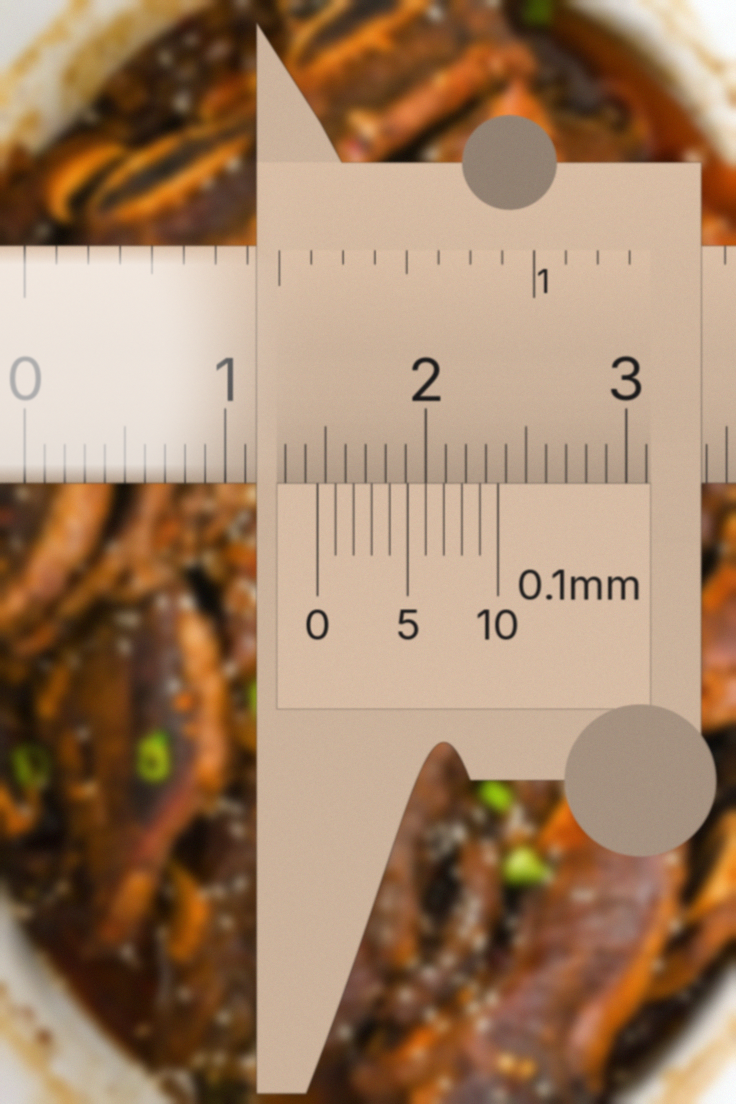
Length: mm 14.6
